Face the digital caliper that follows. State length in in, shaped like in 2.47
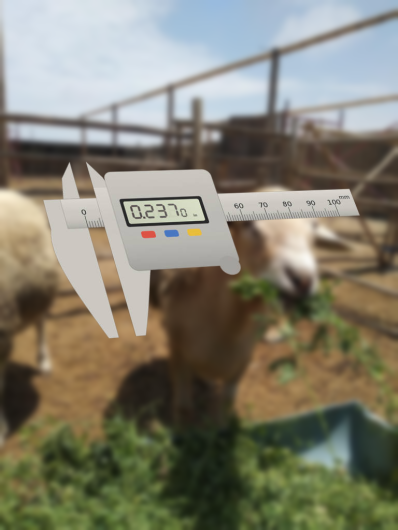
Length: in 0.2370
